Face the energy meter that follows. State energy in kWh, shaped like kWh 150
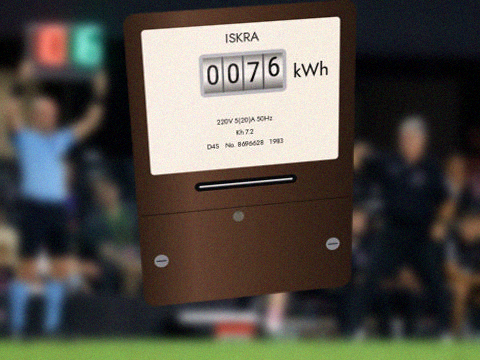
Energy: kWh 76
